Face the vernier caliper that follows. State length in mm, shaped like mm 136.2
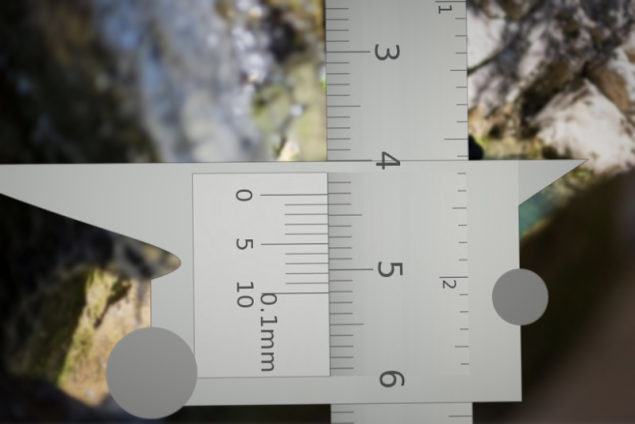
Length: mm 43.1
